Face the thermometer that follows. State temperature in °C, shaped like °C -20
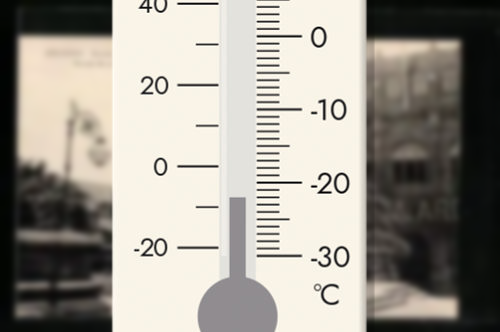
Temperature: °C -22
